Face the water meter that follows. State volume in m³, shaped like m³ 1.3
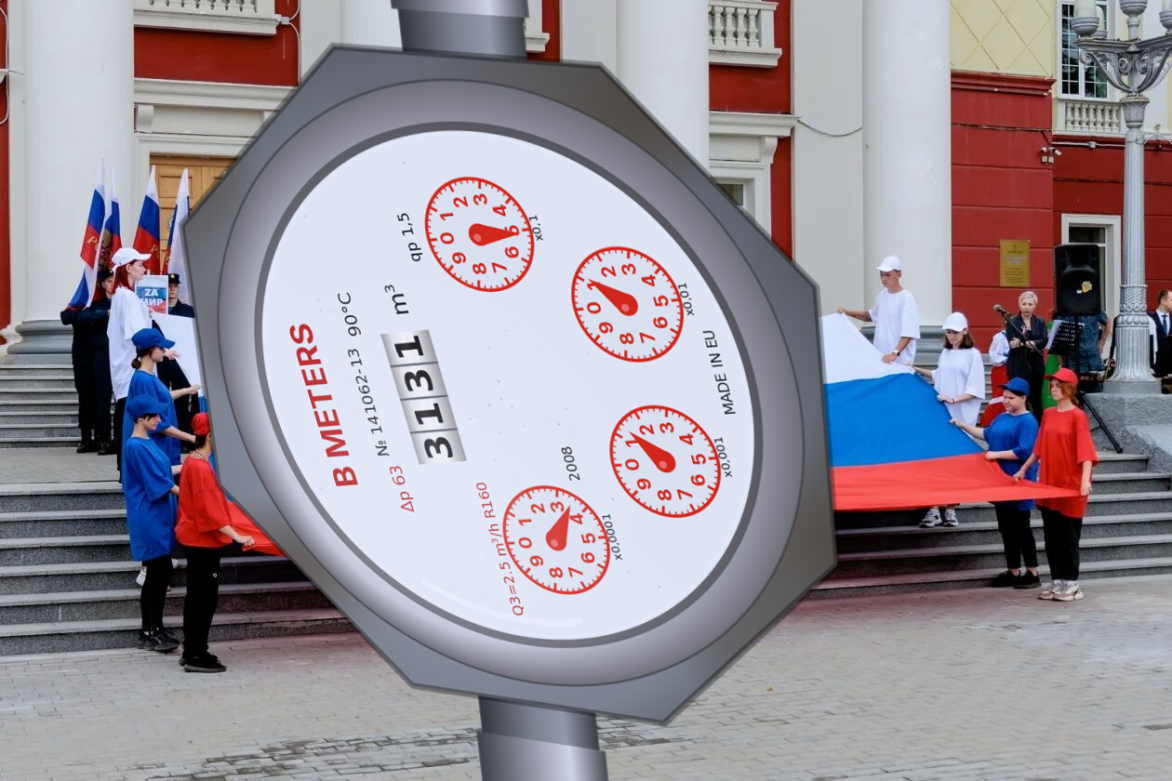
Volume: m³ 3131.5113
